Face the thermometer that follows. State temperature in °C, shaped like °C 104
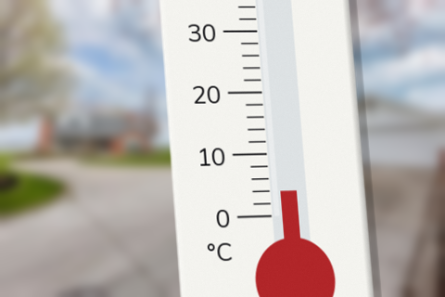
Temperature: °C 4
